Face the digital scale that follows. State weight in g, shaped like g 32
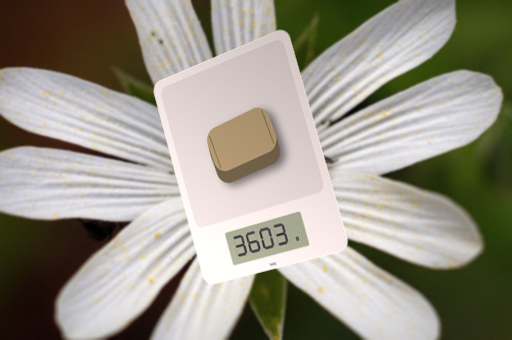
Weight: g 3603
